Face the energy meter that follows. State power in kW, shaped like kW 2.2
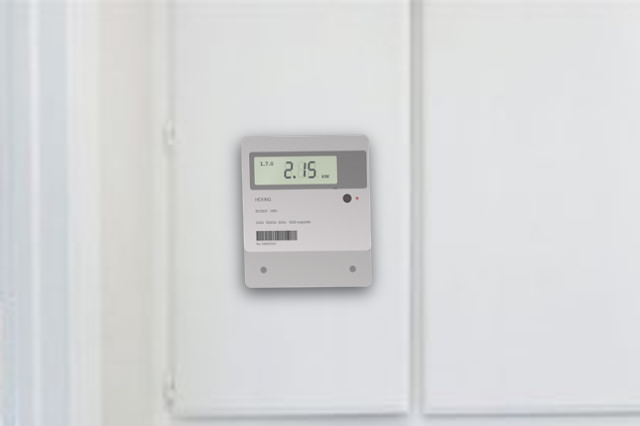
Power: kW 2.15
